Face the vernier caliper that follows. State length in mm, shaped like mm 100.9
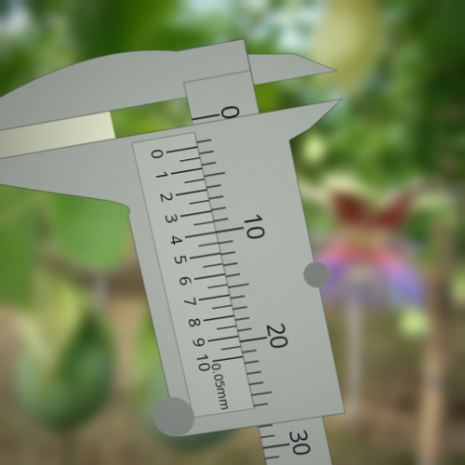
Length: mm 2.4
